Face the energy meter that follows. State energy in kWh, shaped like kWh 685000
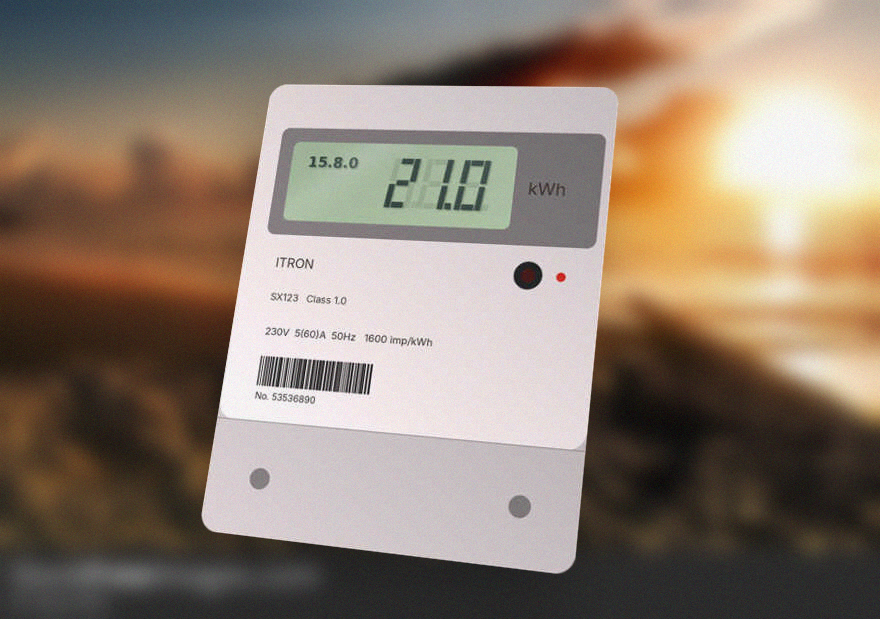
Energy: kWh 21.0
